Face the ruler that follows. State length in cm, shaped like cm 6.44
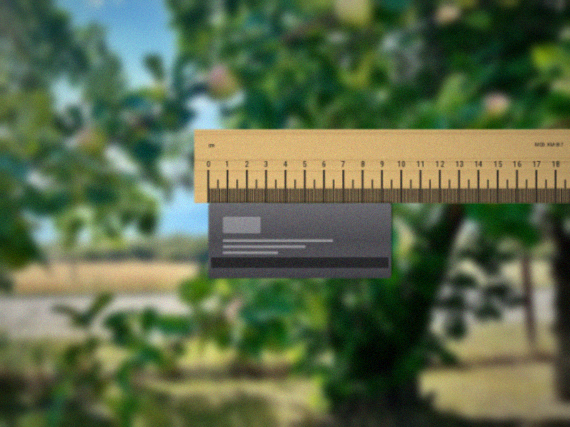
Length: cm 9.5
